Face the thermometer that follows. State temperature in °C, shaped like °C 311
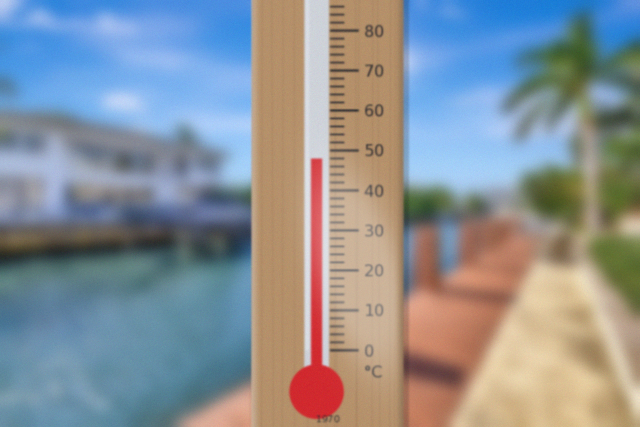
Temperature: °C 48
